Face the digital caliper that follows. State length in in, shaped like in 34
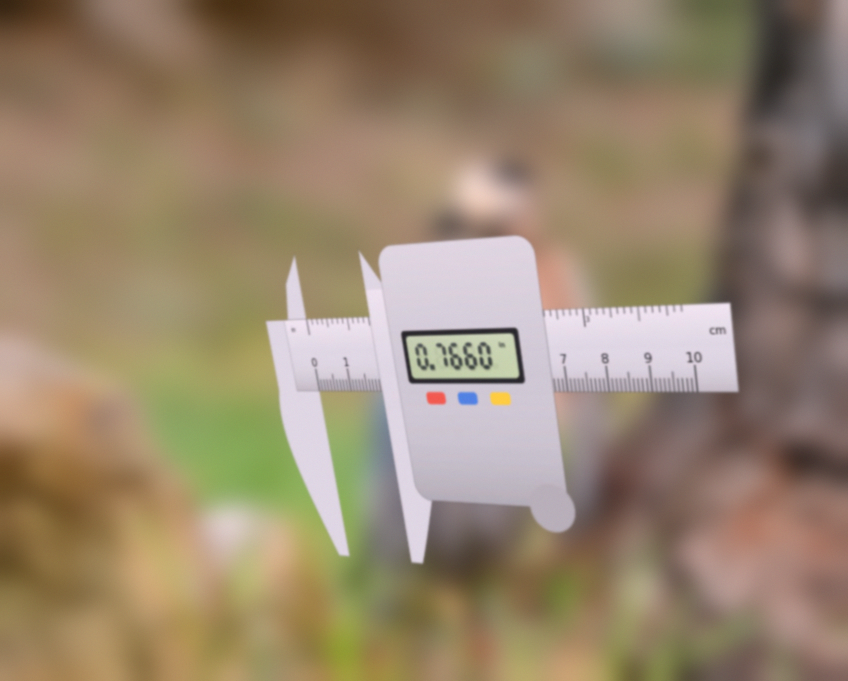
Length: in 0.7660
